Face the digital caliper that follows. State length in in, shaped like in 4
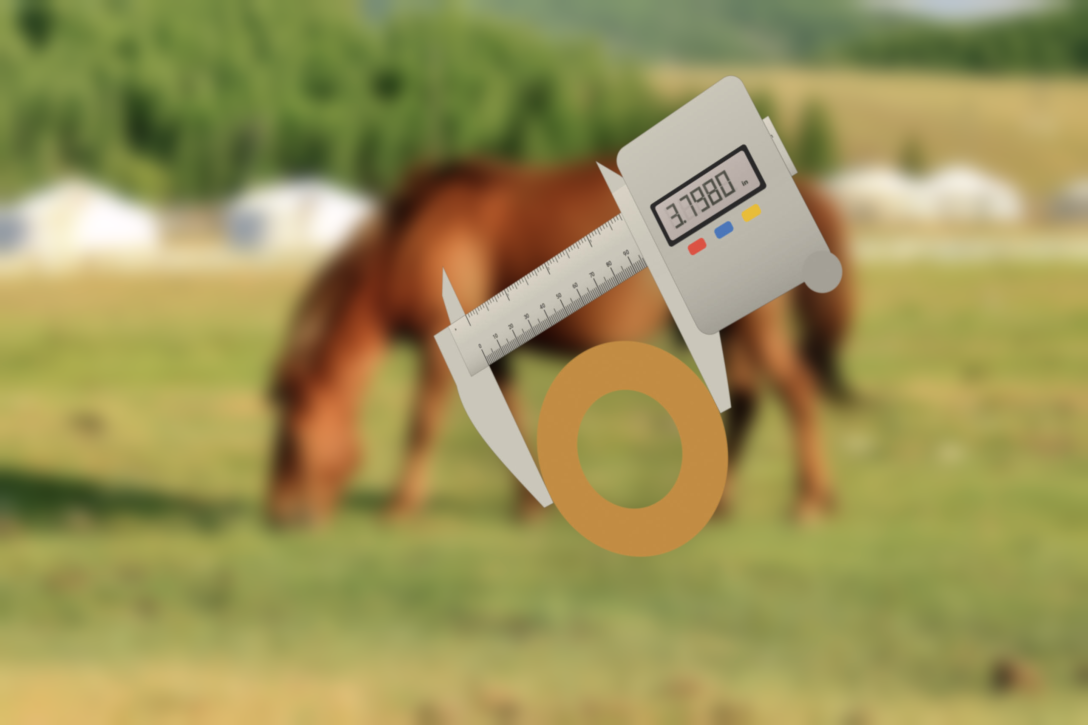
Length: in 3.7980
